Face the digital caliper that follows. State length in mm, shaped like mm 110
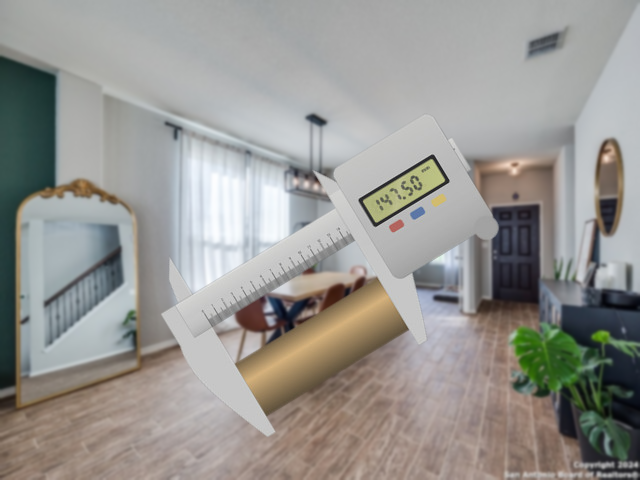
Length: mm 147.50
